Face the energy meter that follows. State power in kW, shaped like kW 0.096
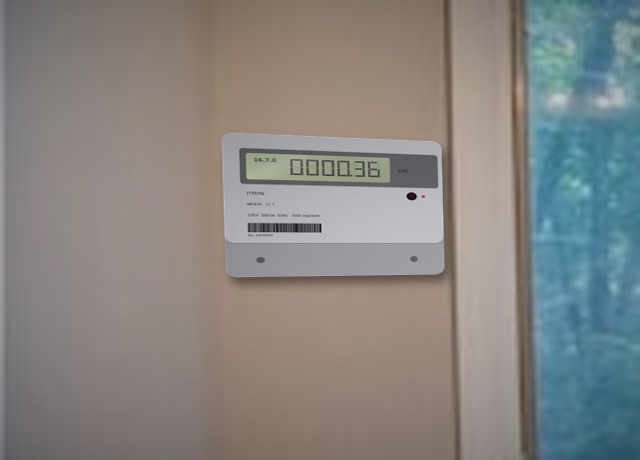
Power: kW 0.36
